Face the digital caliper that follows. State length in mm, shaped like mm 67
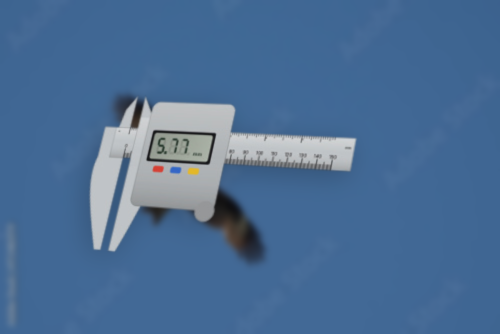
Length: mm 5.77
